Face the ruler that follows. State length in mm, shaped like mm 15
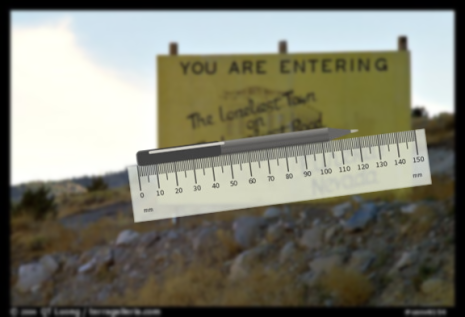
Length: mm 120
